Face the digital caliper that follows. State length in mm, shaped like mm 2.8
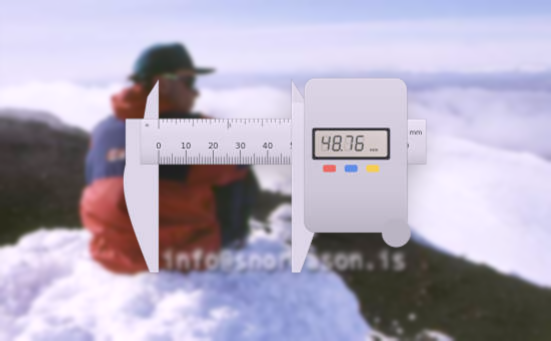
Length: mm 48.76
